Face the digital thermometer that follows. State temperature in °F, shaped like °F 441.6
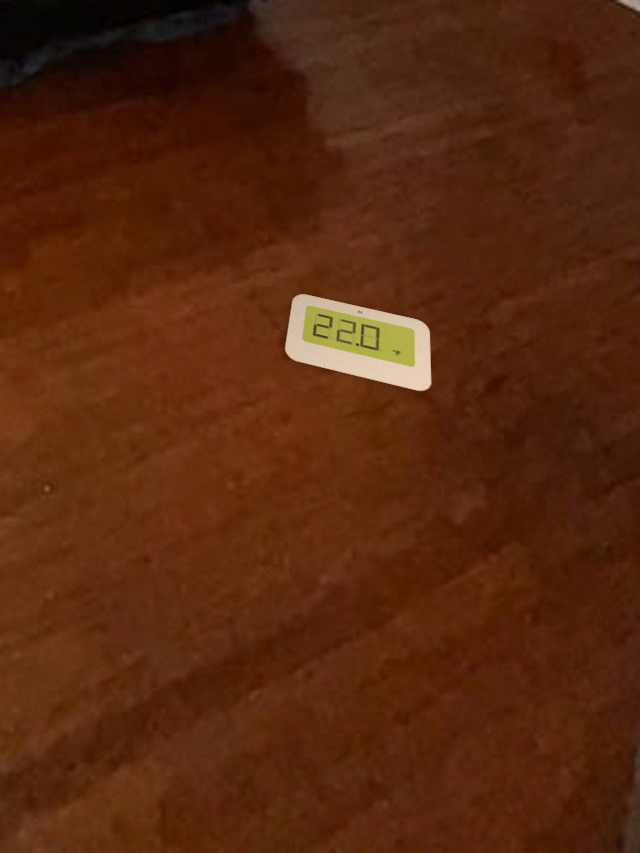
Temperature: °F 22.0
